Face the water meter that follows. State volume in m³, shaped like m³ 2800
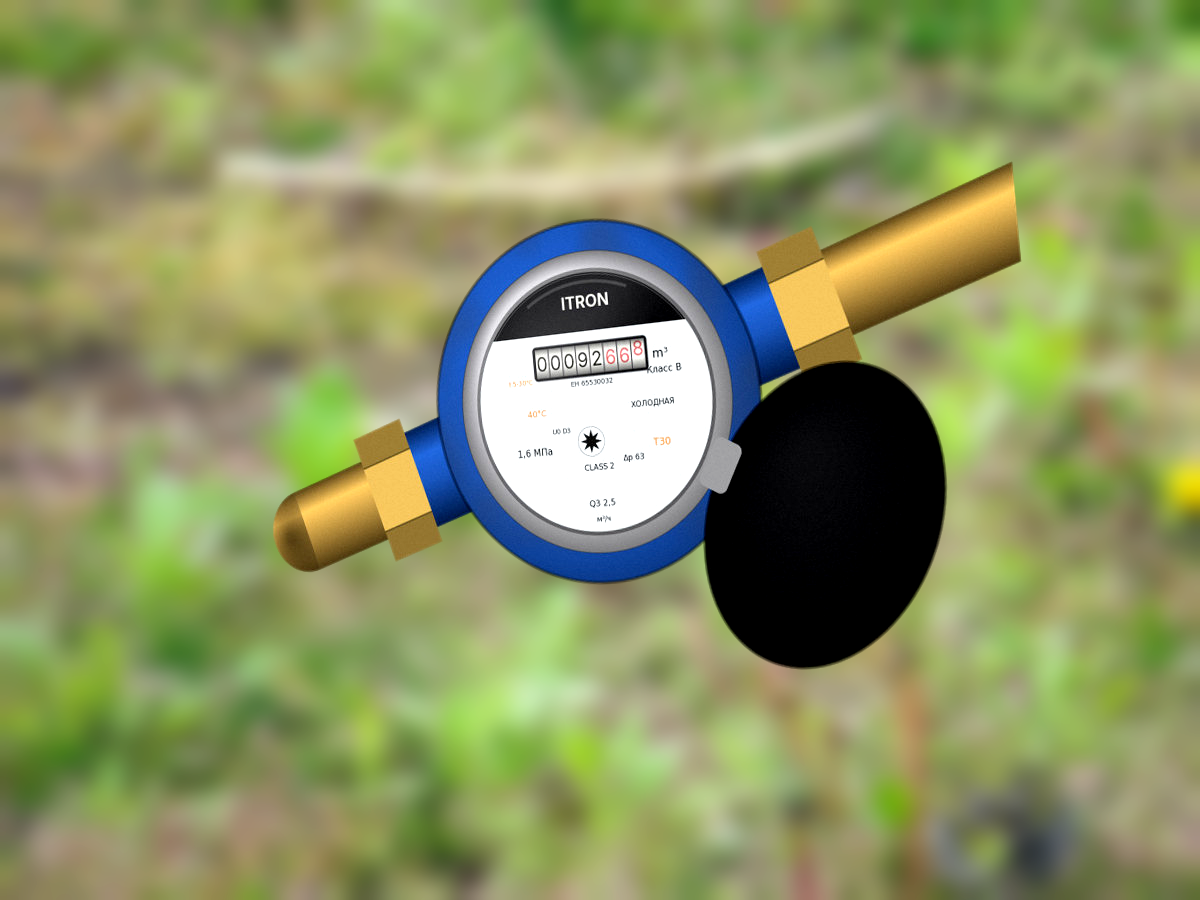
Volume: m³ 92.668
